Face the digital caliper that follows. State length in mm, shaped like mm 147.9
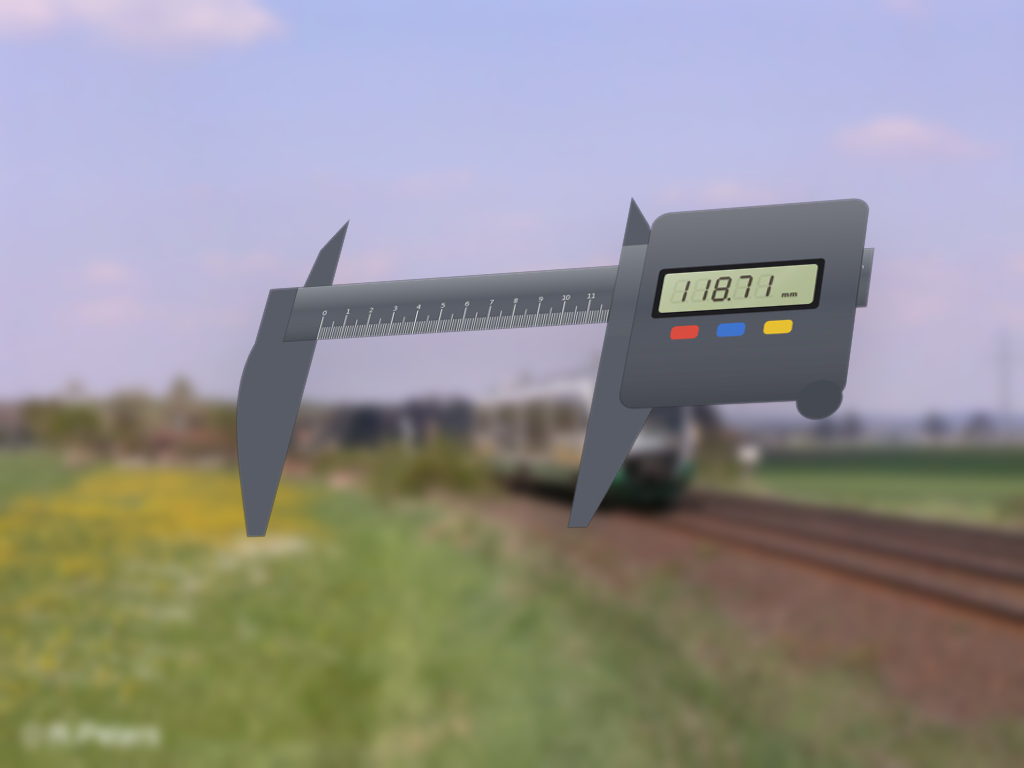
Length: mm 118.71
